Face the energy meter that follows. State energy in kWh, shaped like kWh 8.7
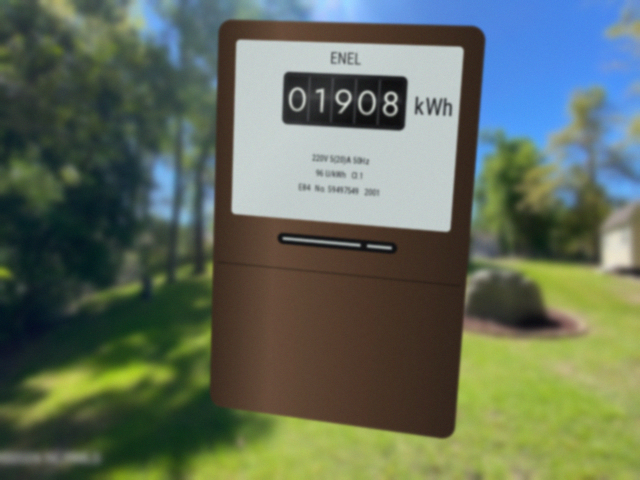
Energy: kWh 1908
